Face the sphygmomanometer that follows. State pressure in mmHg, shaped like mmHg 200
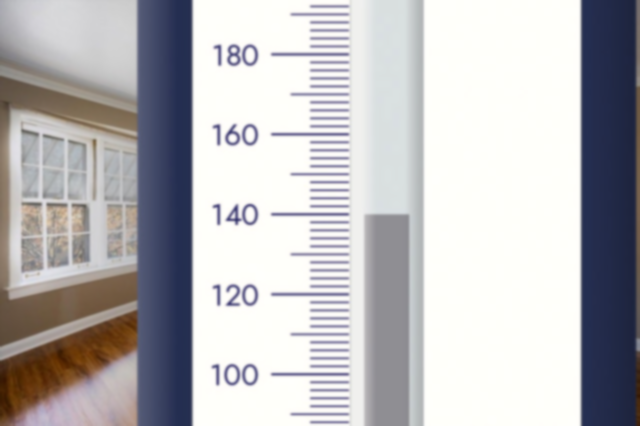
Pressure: mmHg 140
